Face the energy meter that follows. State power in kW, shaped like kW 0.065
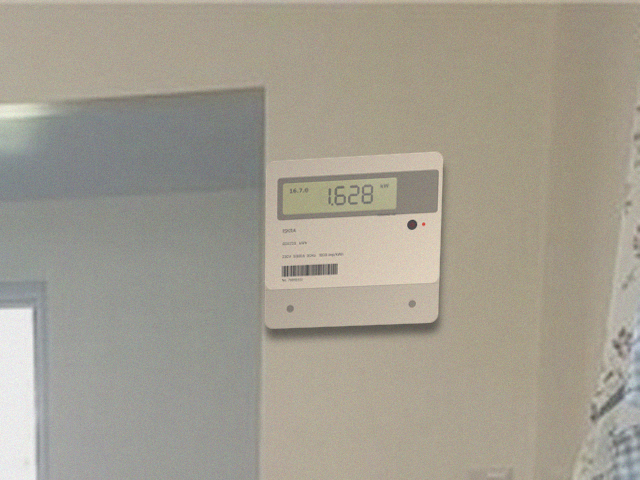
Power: kW 1.628
